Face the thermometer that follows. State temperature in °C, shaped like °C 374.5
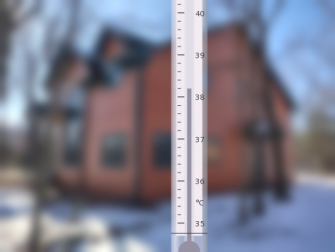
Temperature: °C 38.2
